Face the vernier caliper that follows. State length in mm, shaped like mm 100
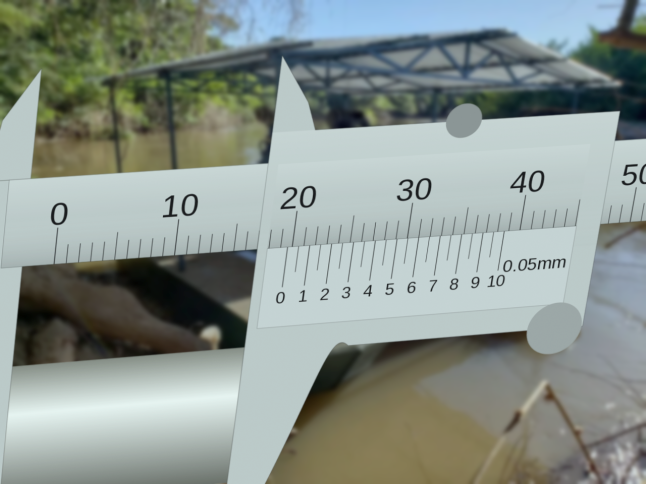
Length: mm 19.6
